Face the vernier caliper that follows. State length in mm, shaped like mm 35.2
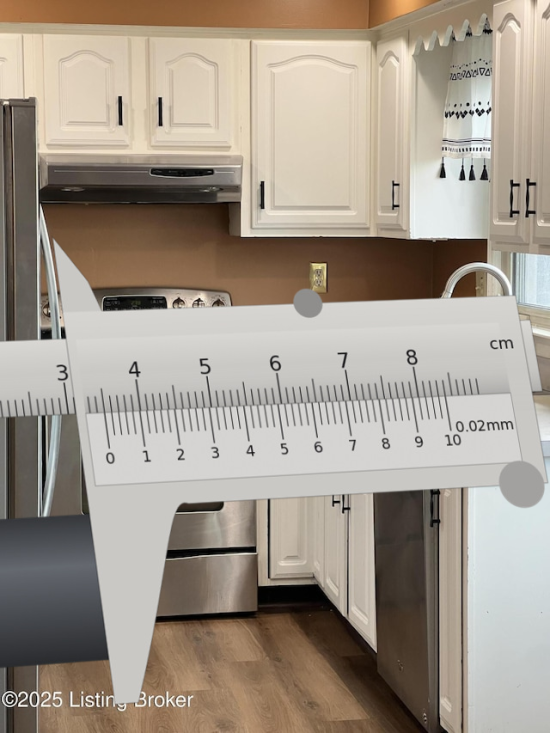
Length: mm 35.0
